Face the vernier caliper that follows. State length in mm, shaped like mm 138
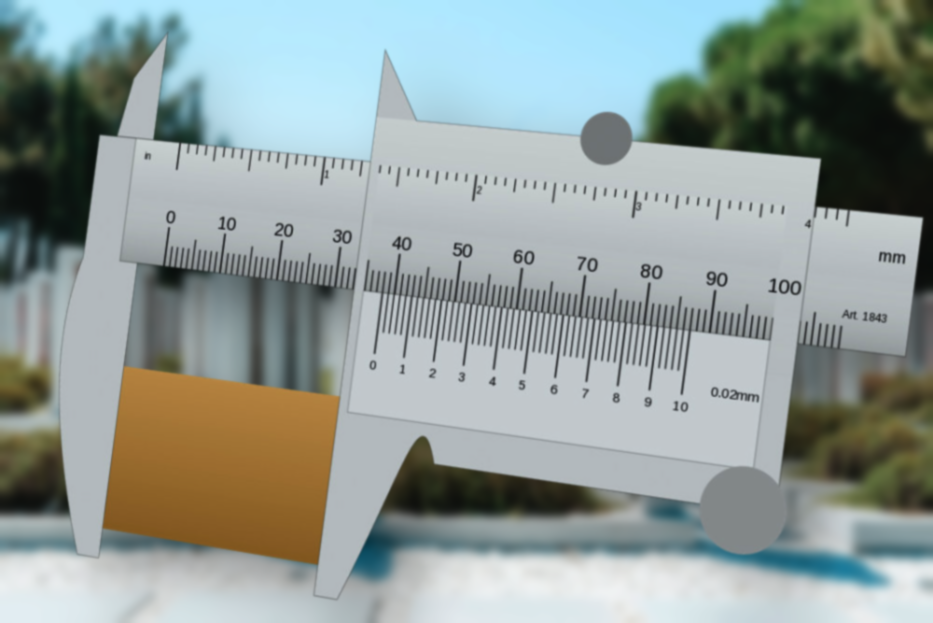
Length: mm 38.0
